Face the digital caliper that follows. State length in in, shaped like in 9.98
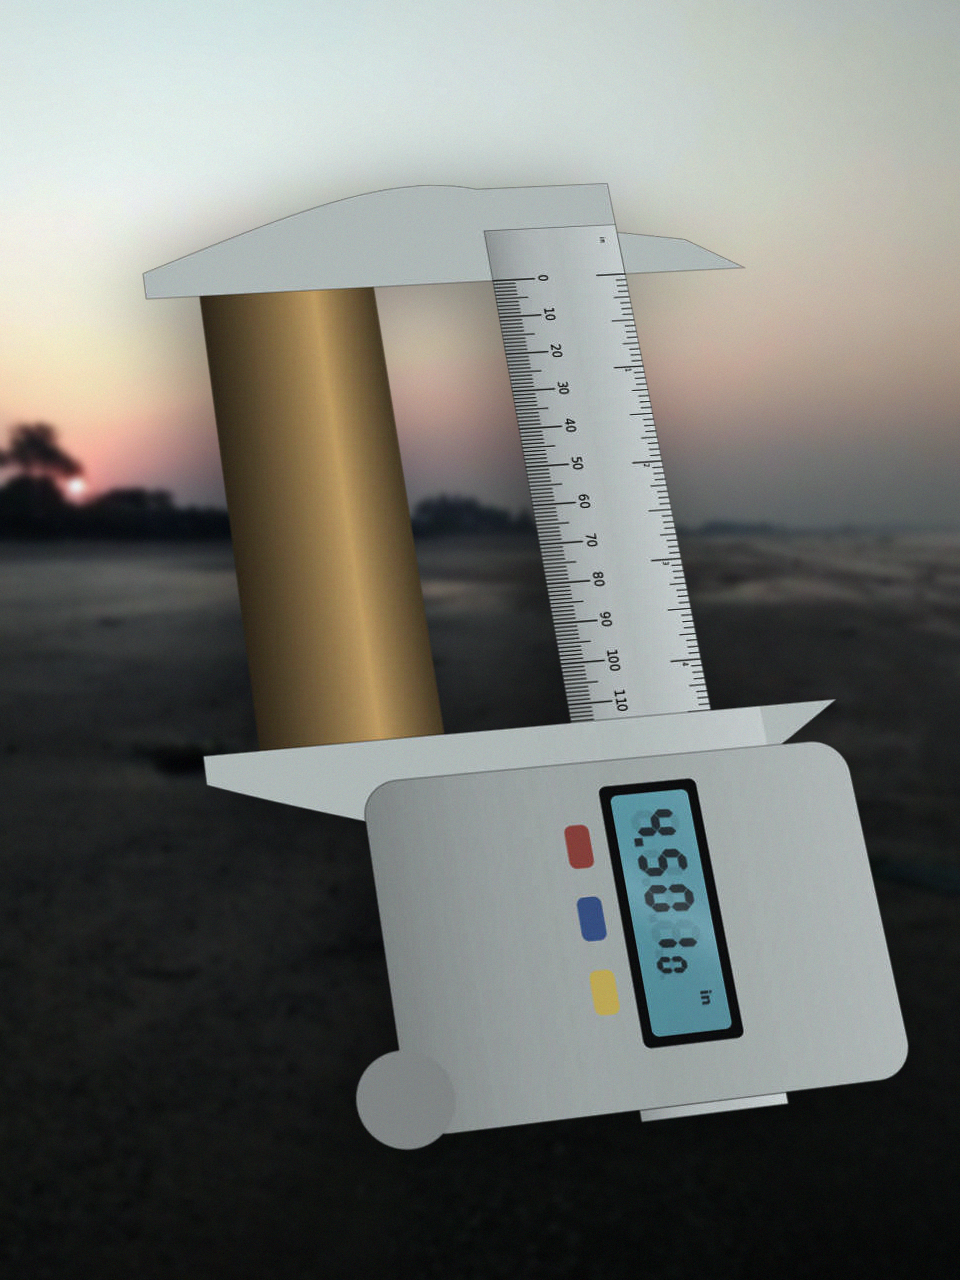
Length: in 4.5010
